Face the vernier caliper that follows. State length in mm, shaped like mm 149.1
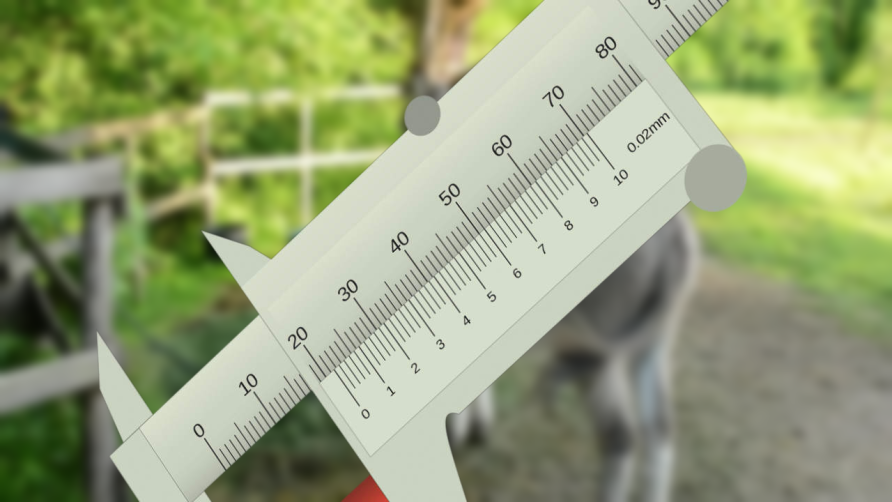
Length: mm 21.6
